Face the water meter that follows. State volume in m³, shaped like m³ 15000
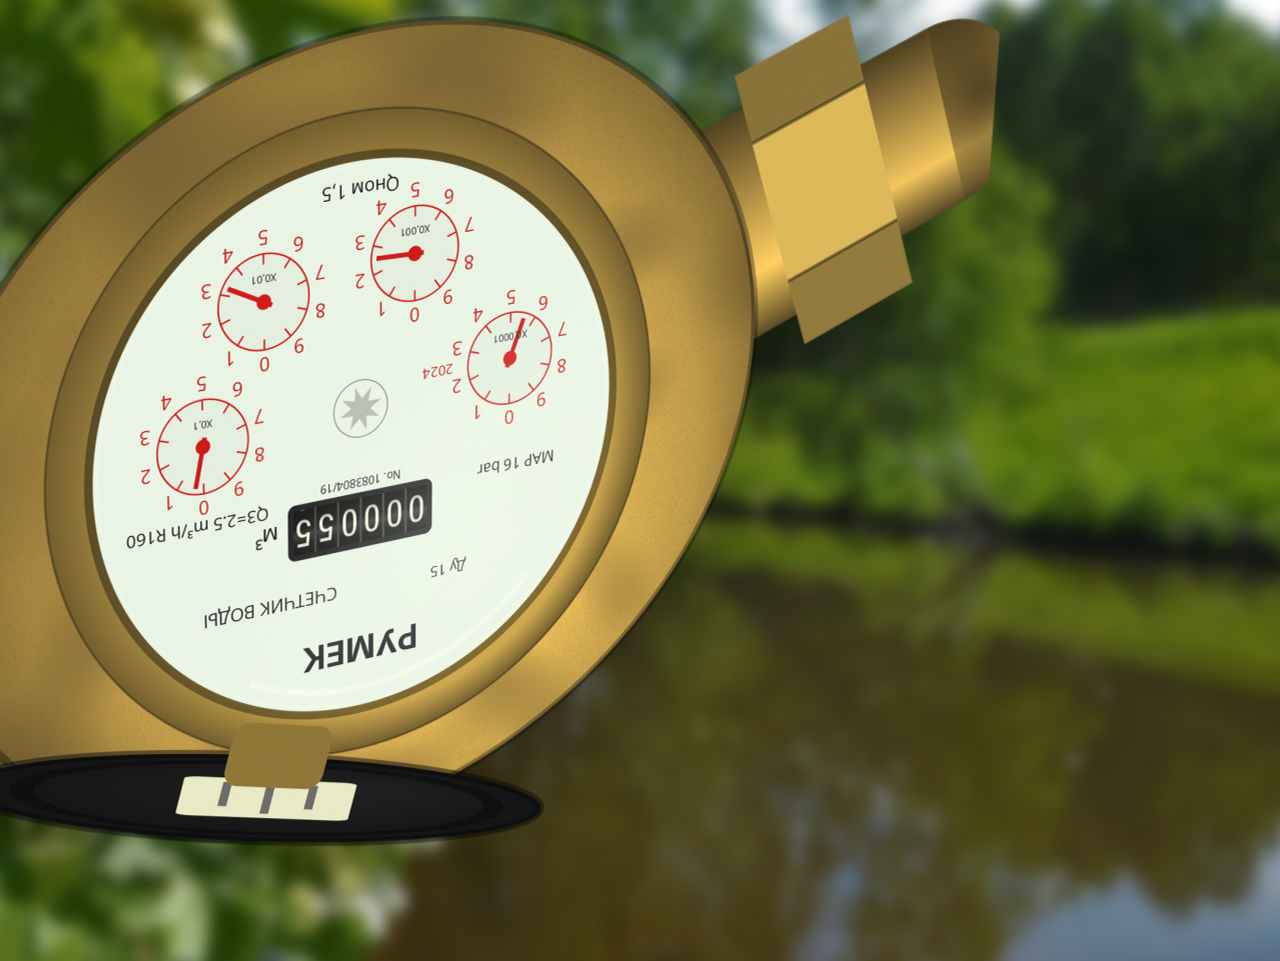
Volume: m³ 55.0325
